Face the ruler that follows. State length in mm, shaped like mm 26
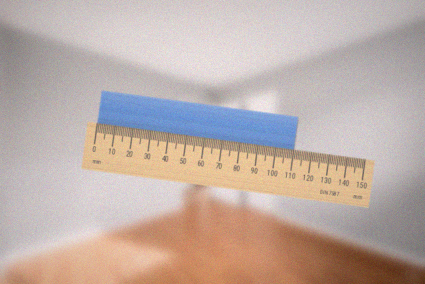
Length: mm 110
